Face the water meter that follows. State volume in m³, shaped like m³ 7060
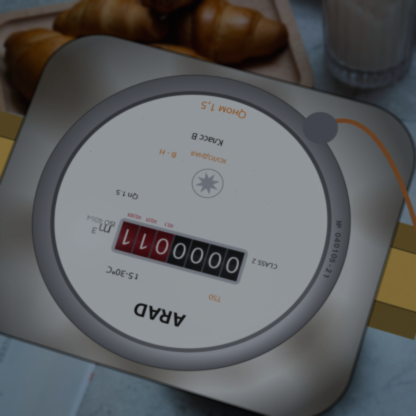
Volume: m³ 0.011
